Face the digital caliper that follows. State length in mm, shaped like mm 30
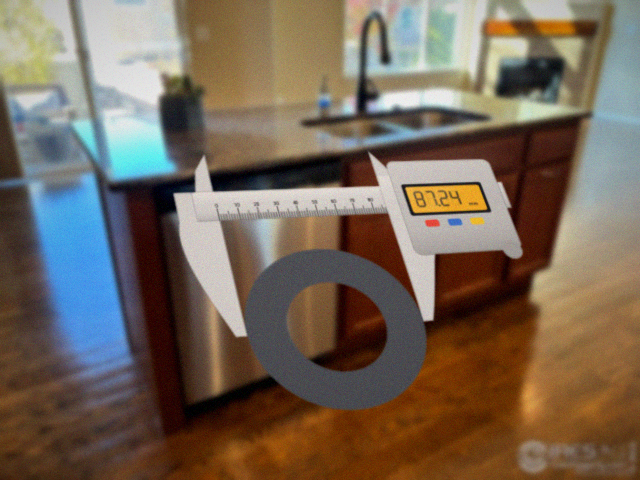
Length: mm 87.24
